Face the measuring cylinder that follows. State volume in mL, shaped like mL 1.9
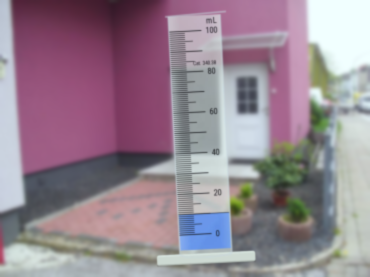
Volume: mL 10
